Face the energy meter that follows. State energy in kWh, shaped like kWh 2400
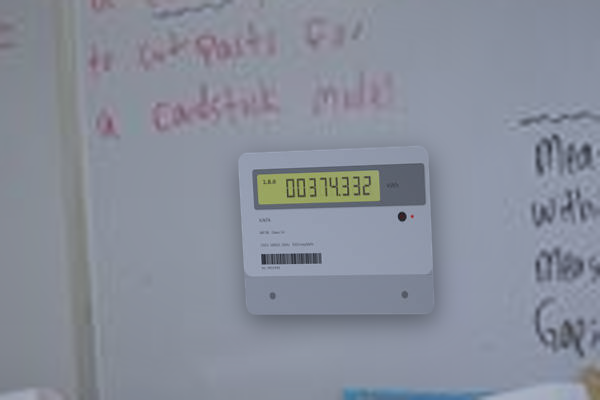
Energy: kWh 374.332
